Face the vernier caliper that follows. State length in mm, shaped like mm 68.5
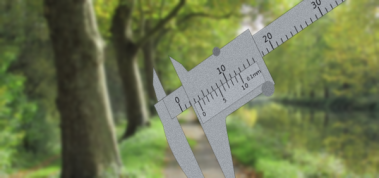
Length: mm 3.6
